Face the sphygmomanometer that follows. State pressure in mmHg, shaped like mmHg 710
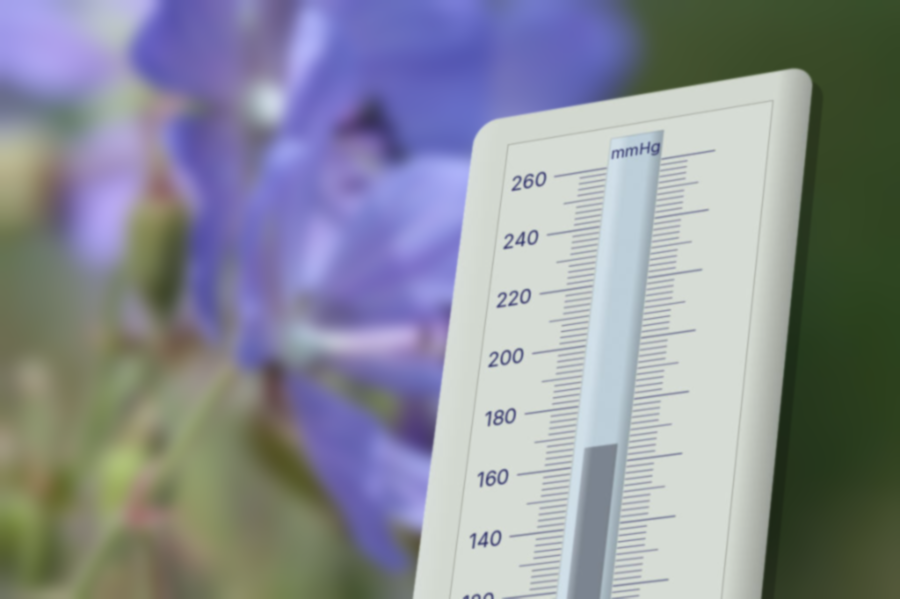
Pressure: mmHg 166
